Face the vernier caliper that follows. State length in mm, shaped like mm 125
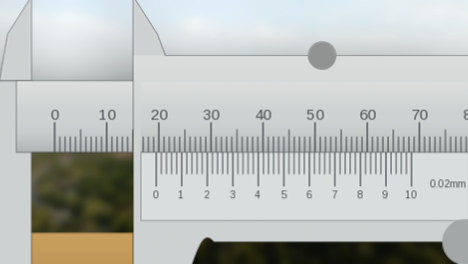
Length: mm 19.5
